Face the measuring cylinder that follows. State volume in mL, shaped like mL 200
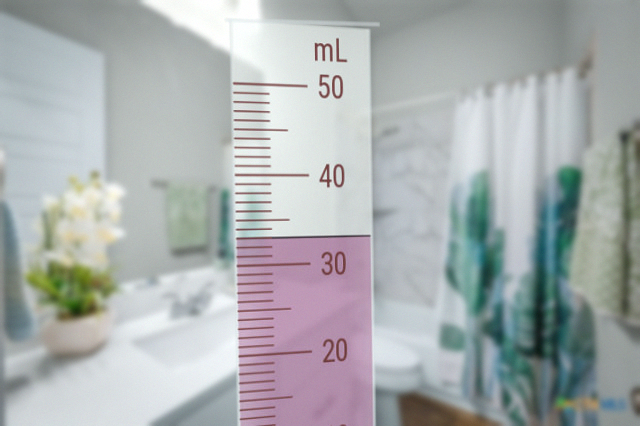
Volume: mL 33
